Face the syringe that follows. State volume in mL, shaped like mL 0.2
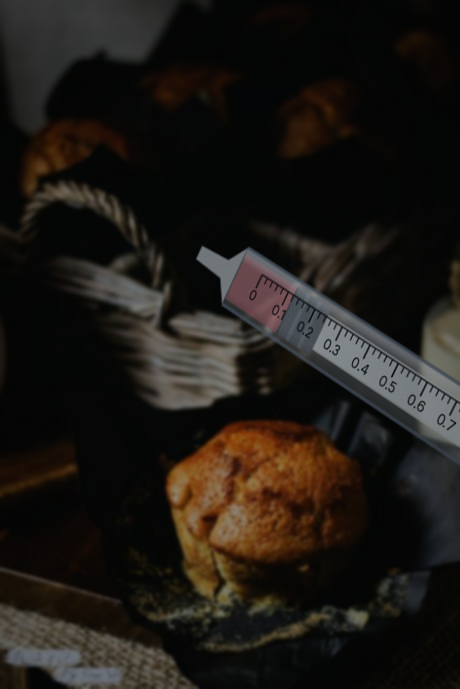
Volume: mL 0.12
